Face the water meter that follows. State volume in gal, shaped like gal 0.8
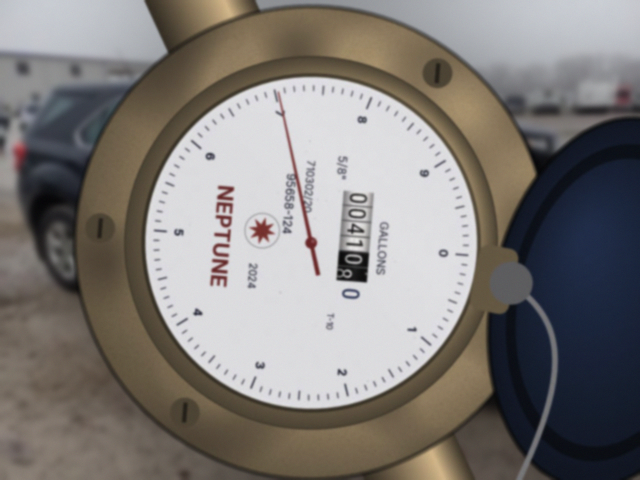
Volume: gal 41077.0
